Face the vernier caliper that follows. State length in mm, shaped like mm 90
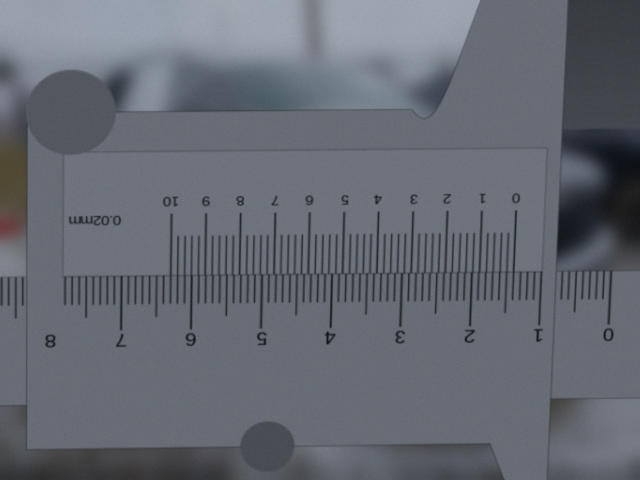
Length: mm 14.0
